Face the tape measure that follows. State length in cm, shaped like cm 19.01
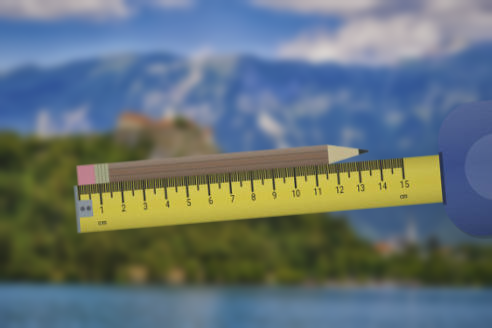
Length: cm 13.5
